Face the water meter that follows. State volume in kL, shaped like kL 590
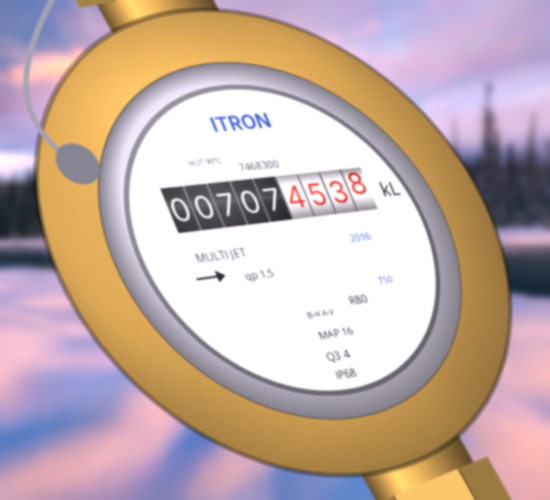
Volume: kL 707.4538
